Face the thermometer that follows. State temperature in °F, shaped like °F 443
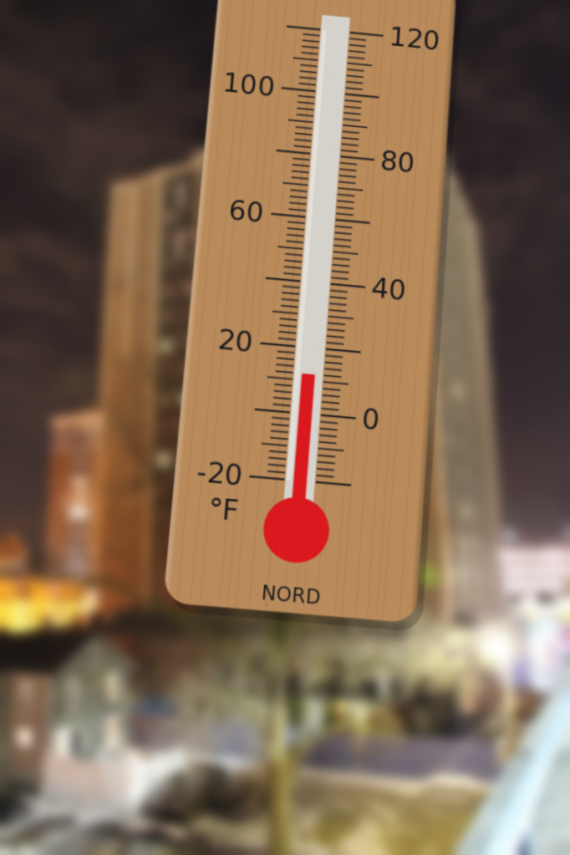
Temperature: °F 12
